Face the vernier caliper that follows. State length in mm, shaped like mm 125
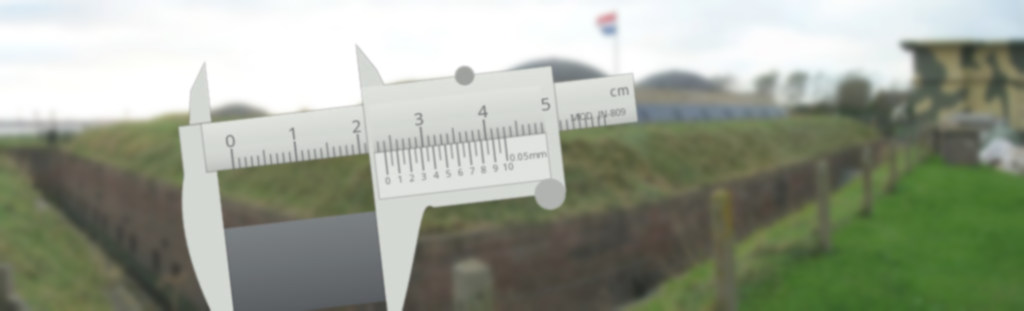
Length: mm 24.0
